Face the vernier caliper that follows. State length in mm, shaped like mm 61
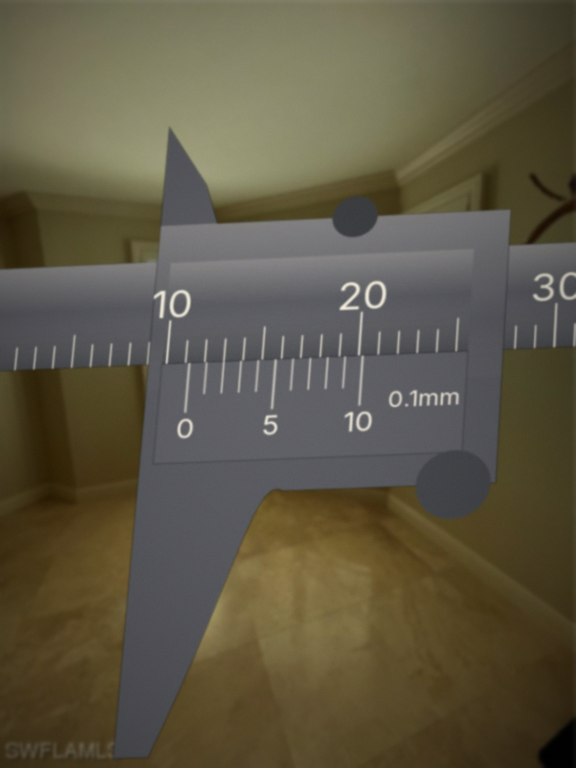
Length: mm 11.2
